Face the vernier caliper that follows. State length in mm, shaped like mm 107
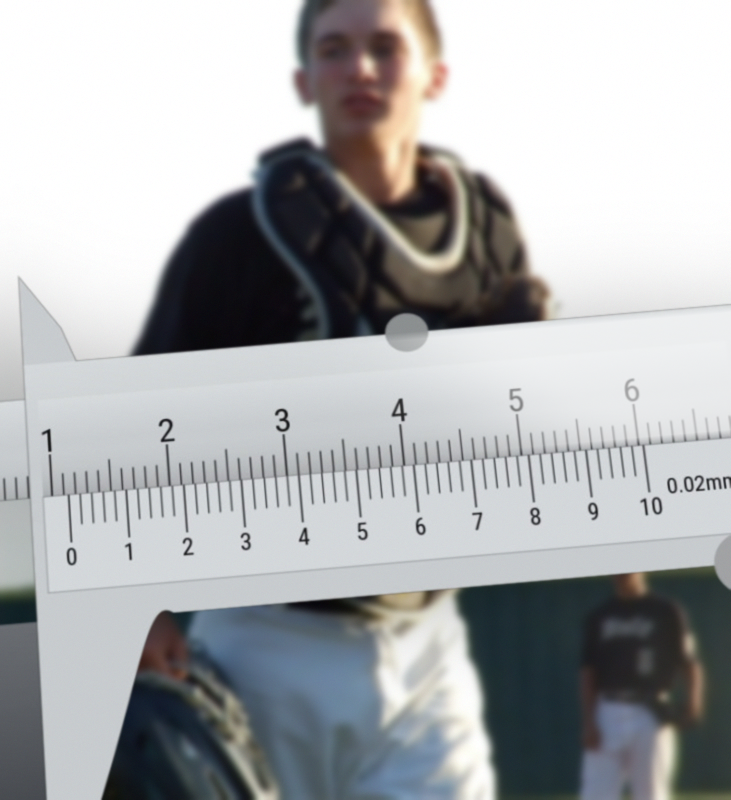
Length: mm 11.4
